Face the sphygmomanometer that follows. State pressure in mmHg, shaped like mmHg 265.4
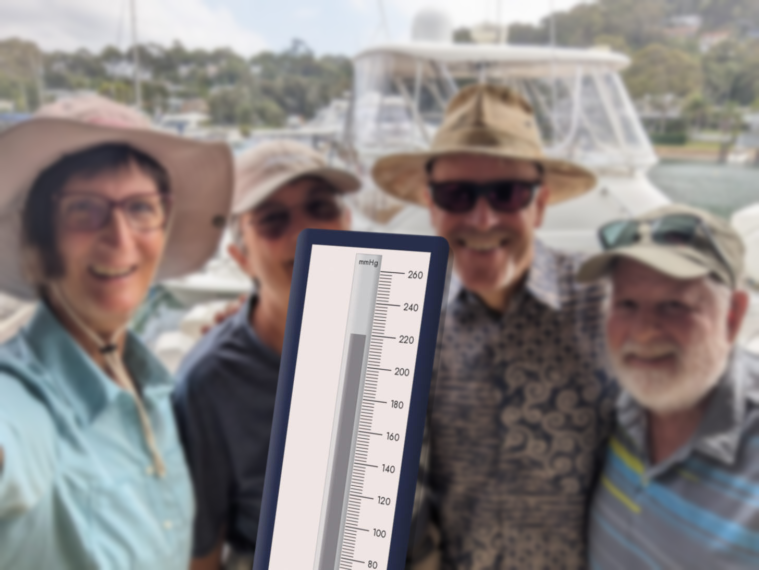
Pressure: mmHg 220
